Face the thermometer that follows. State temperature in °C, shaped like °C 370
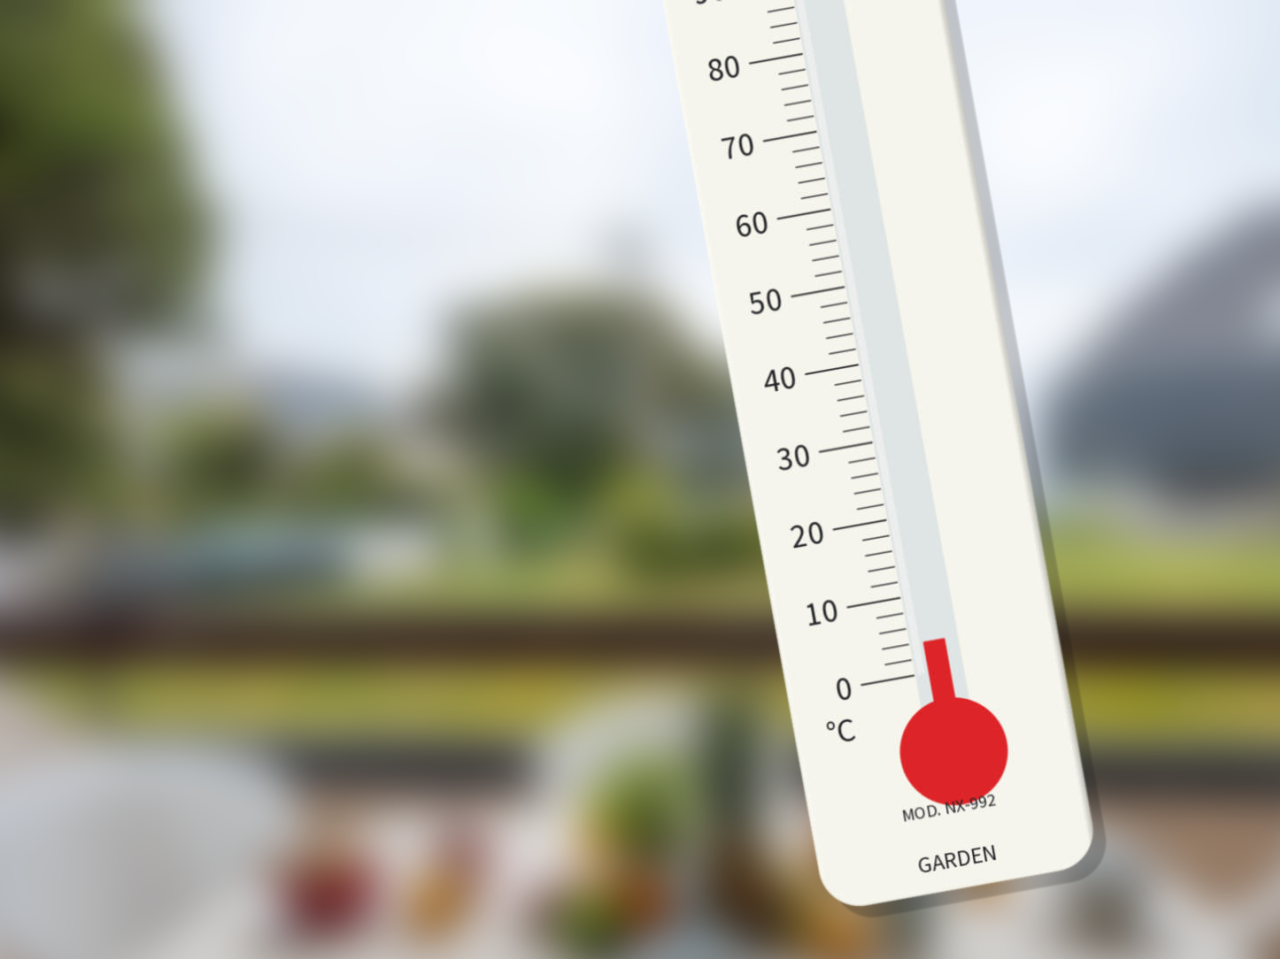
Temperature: °C 4
